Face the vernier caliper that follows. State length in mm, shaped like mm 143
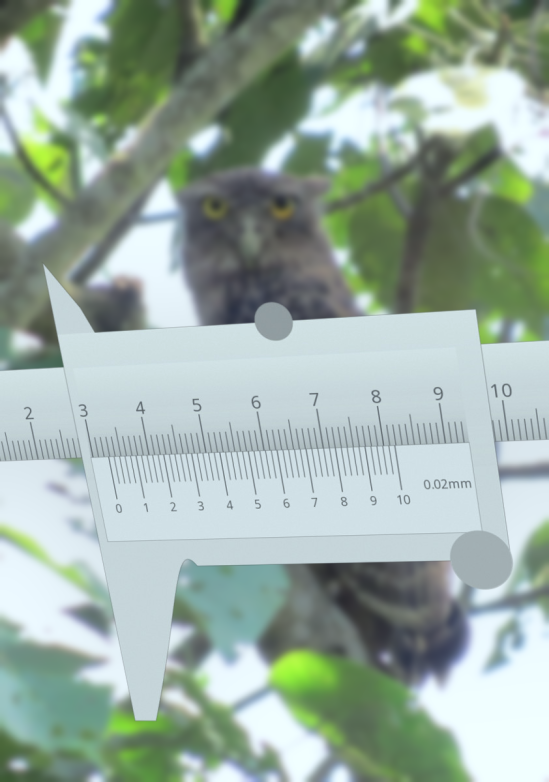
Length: mm 32.8
